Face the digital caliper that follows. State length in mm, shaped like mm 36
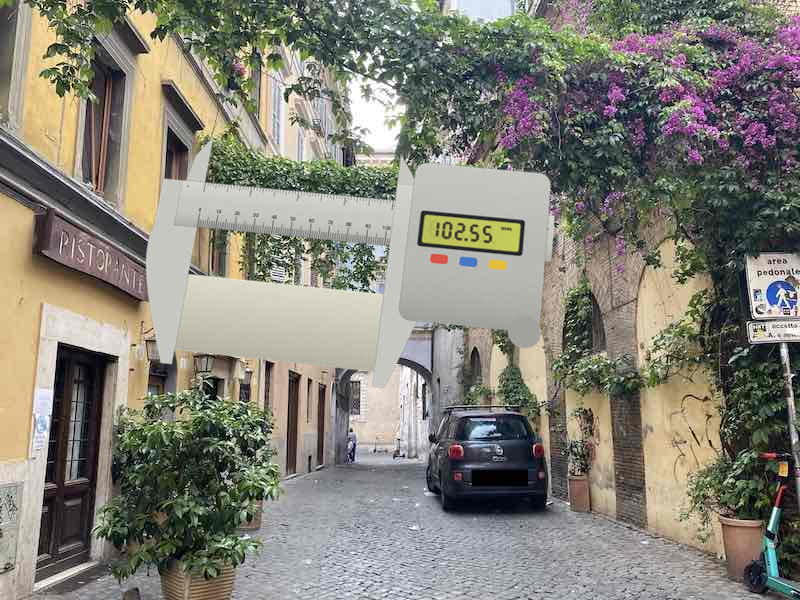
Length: mm 102.55
